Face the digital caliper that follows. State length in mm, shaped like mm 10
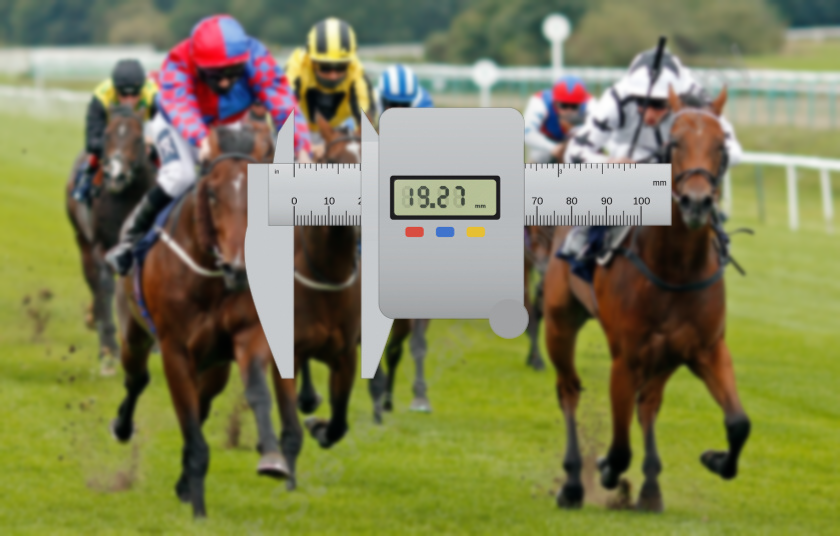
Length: mm 19.27
